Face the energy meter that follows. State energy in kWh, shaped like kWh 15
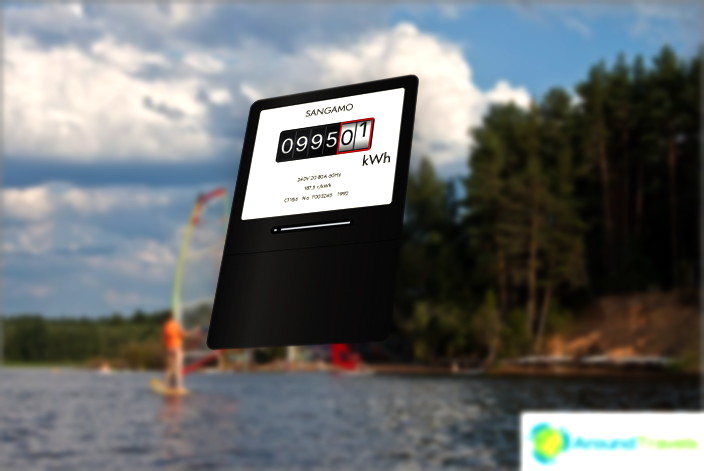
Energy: kWh 995.01
